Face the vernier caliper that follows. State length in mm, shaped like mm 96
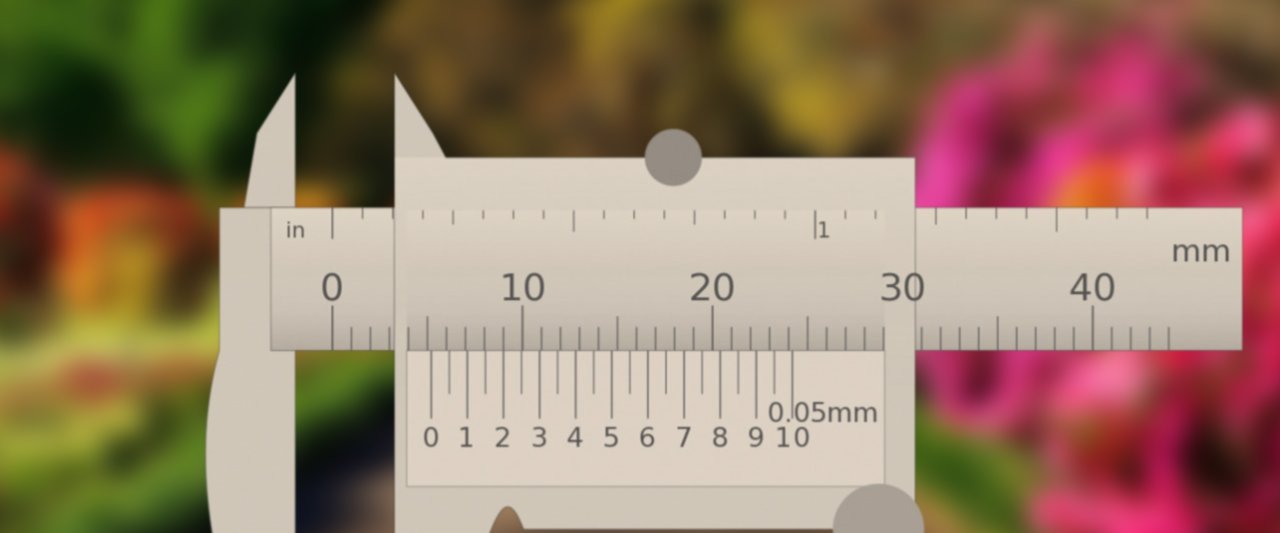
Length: mm 5.2
